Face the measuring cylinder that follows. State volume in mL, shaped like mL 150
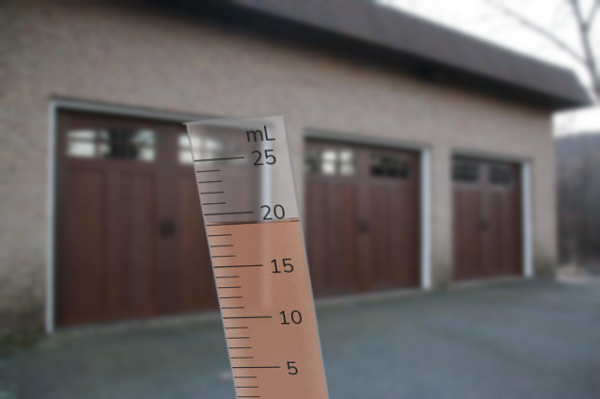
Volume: mL 19
